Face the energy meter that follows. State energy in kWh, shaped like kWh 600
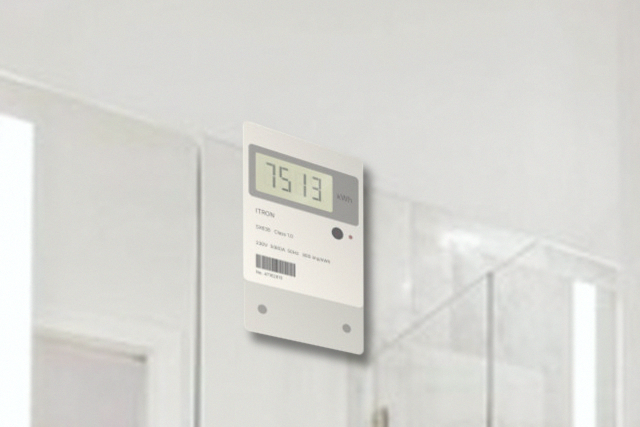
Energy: kWh 7513
